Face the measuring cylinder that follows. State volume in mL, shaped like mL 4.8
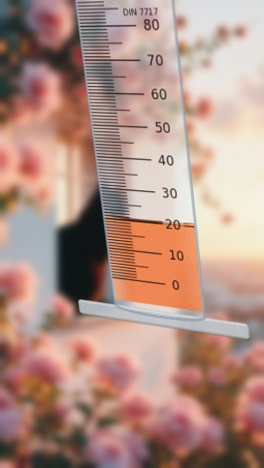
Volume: mL 20
